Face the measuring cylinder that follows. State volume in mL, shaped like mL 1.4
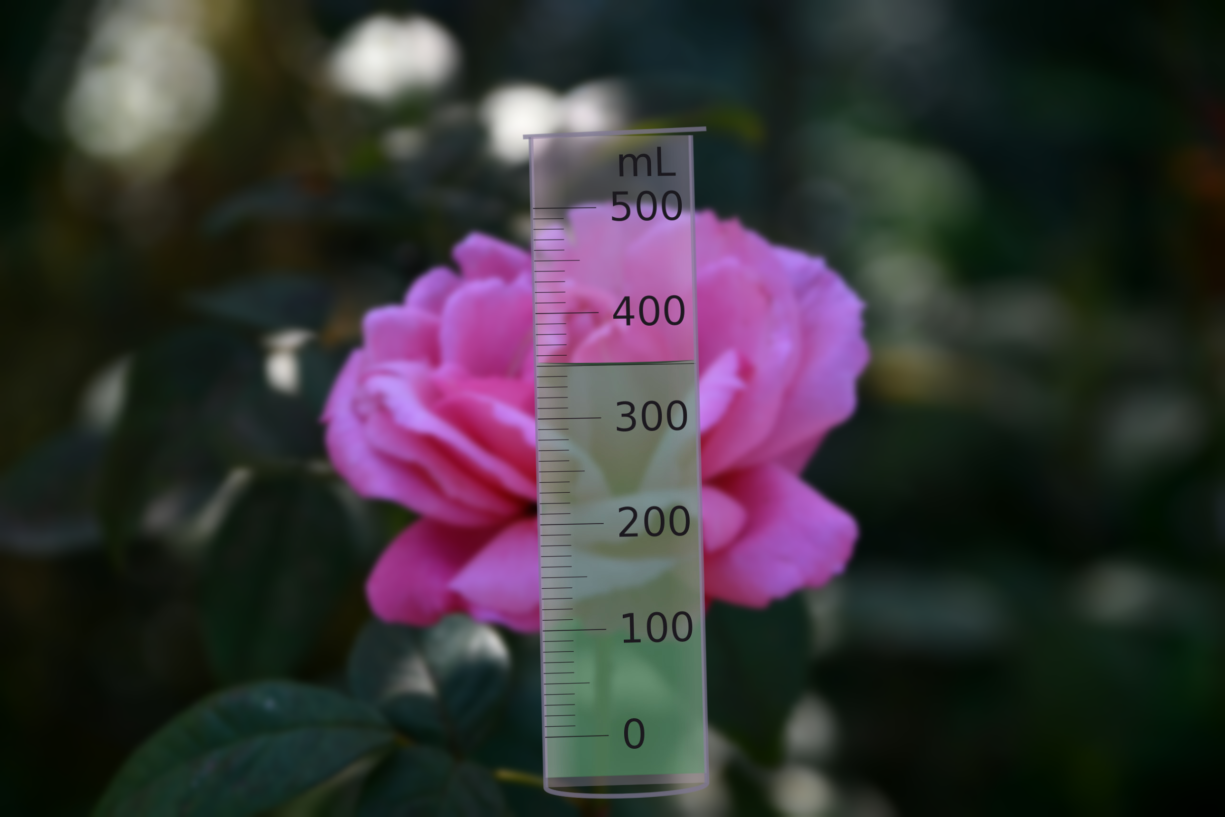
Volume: mL 350
